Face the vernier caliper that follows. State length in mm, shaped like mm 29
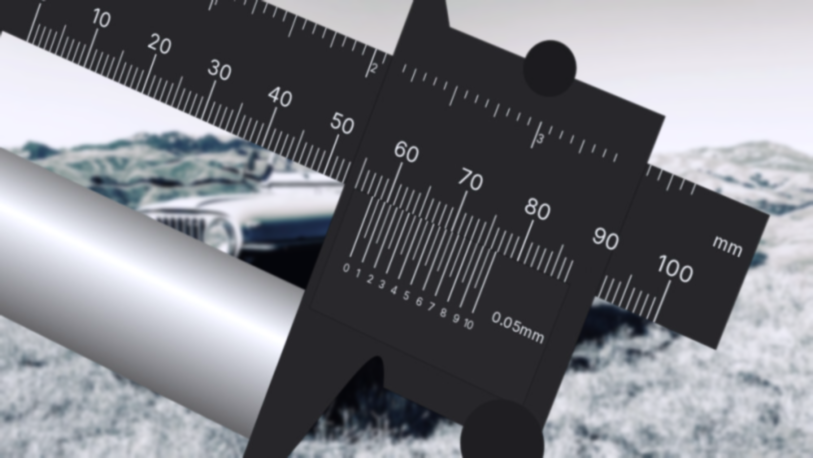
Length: mm 57.8
